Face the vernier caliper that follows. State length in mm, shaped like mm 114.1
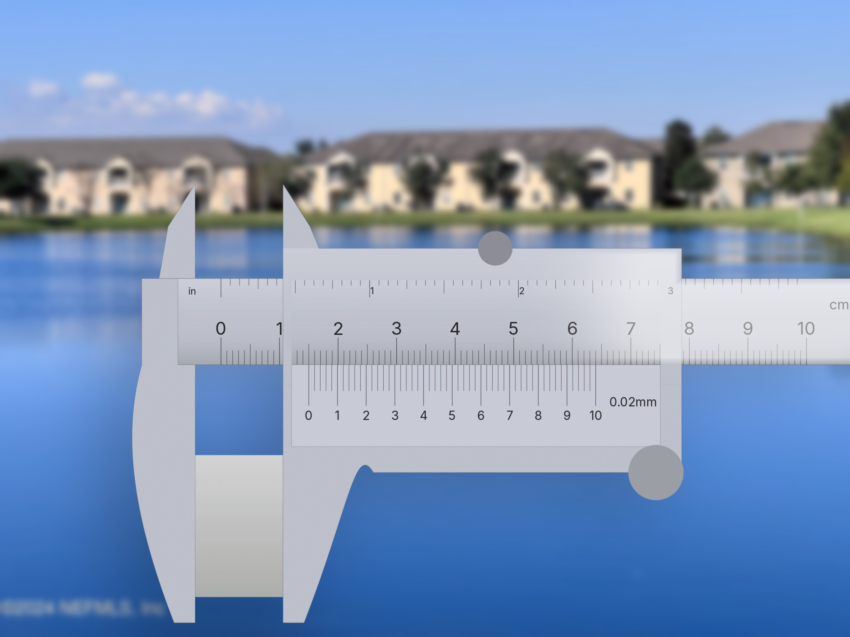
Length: mm 15.0
